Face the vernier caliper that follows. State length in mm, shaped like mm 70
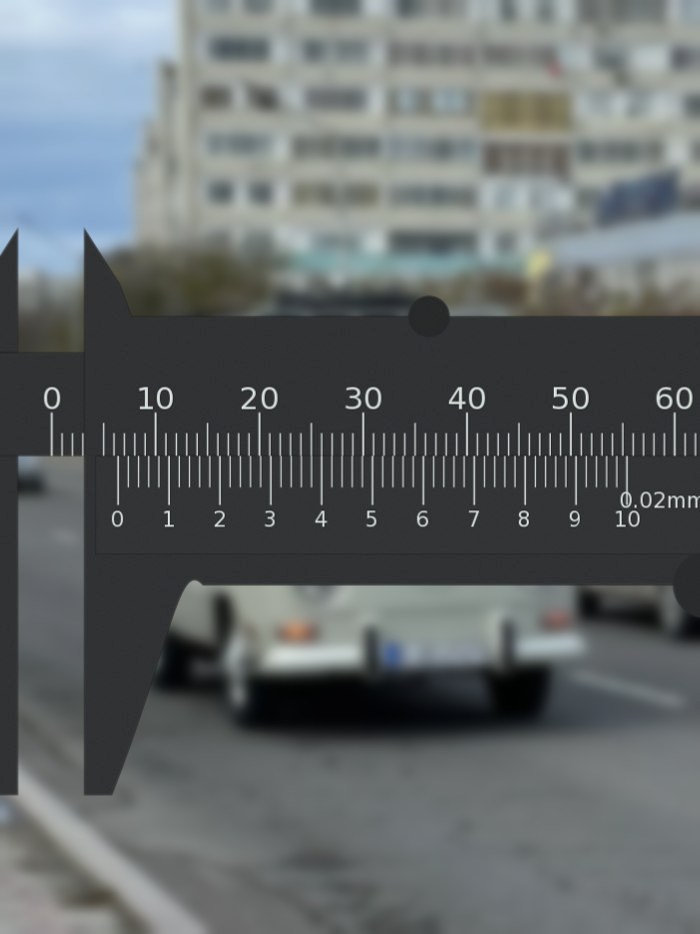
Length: mm 6.4
